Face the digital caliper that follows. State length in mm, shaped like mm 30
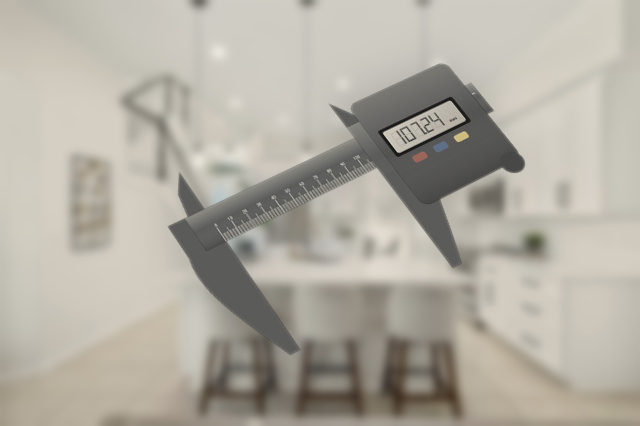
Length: mm 107.24
